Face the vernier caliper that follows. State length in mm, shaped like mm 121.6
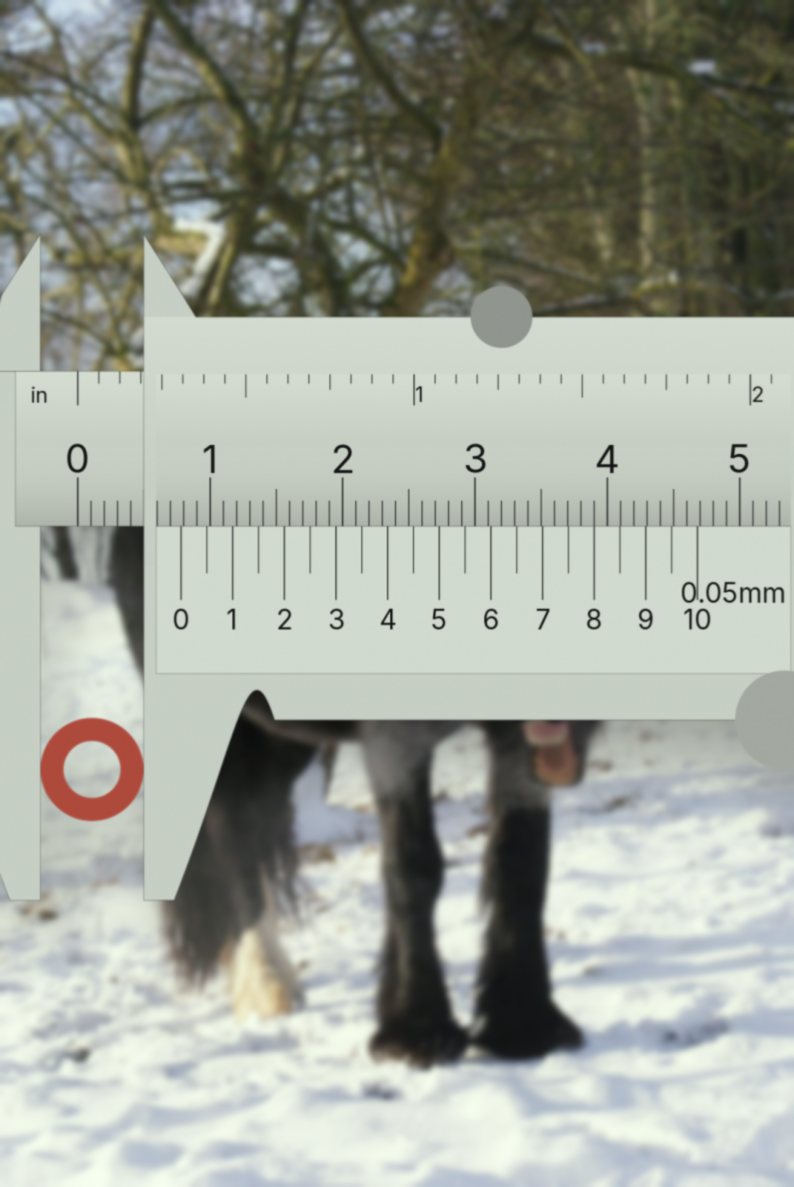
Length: mm 7.8
